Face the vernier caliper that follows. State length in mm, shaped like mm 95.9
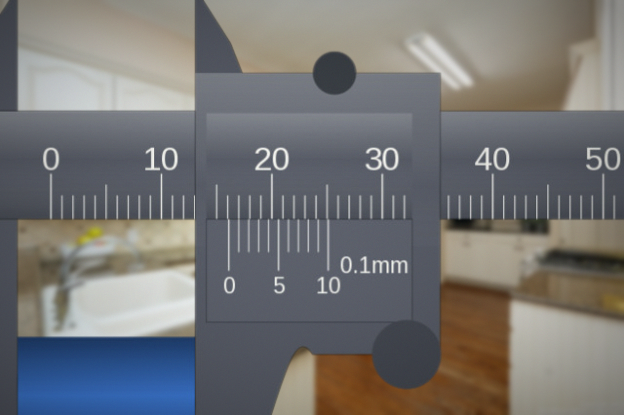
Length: mm 16.1
